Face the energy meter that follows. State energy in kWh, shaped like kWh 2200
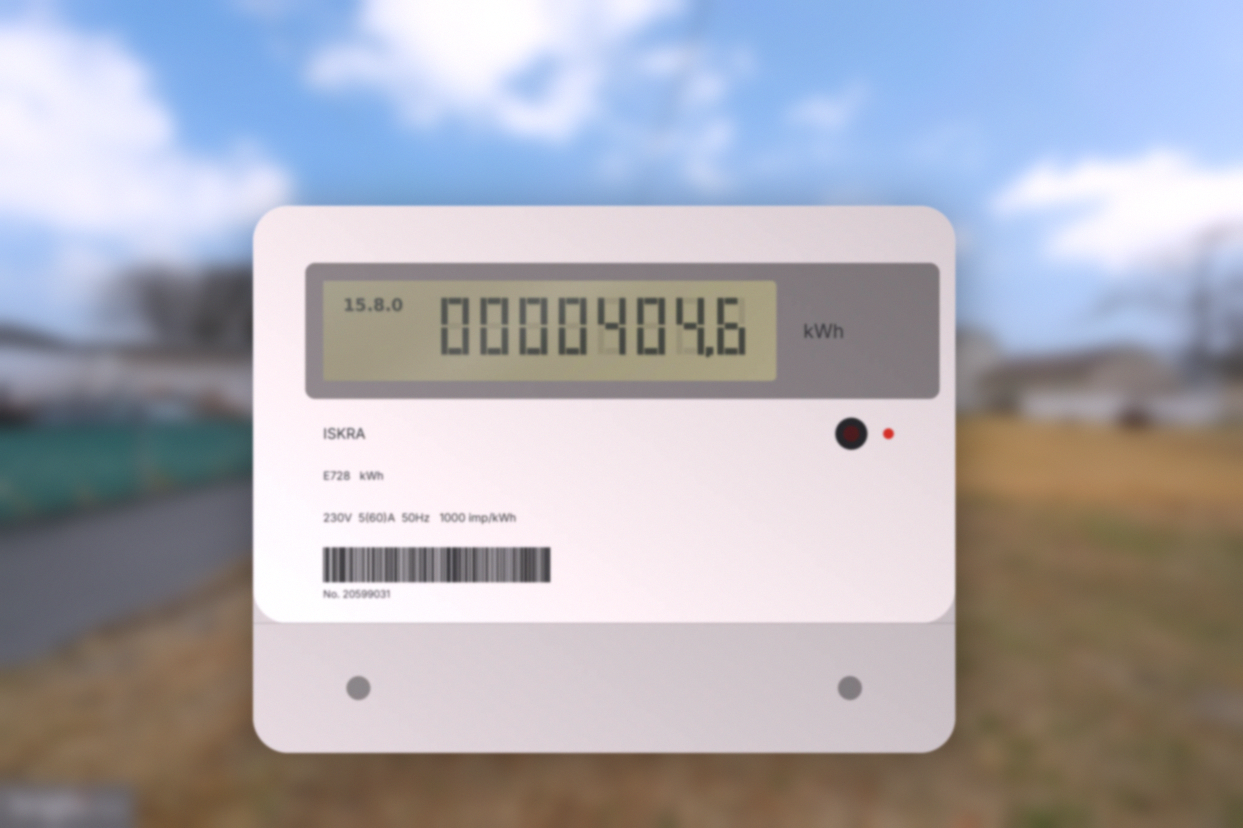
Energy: kWh 404.6
